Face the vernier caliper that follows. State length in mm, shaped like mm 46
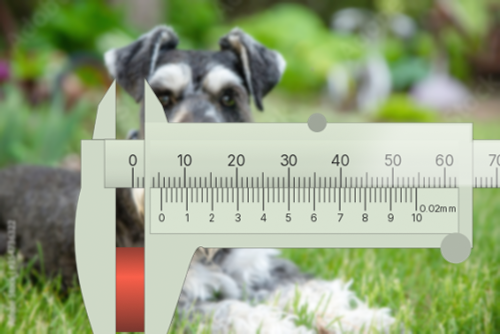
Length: mm 5.5
